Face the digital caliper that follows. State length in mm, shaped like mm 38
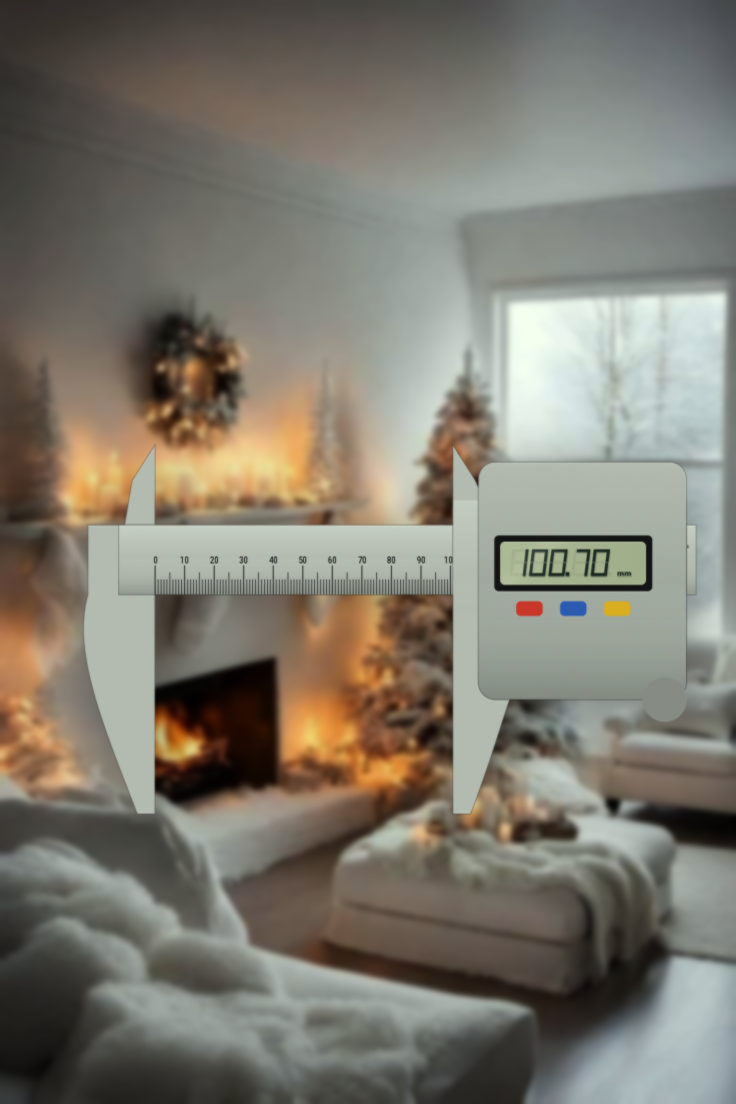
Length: mm 100.70
